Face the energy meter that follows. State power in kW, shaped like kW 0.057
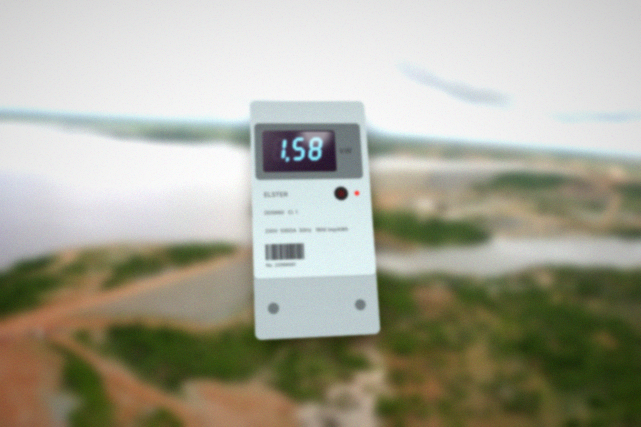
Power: kW 1.58
